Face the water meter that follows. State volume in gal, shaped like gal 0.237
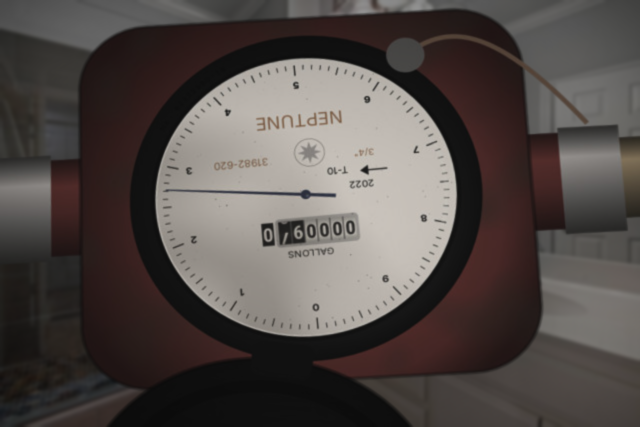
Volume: gal 972.7
